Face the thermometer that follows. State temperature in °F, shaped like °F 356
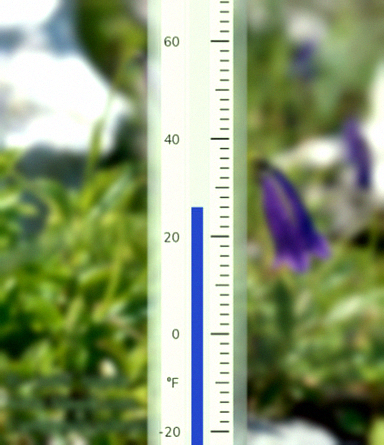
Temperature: °F 26
